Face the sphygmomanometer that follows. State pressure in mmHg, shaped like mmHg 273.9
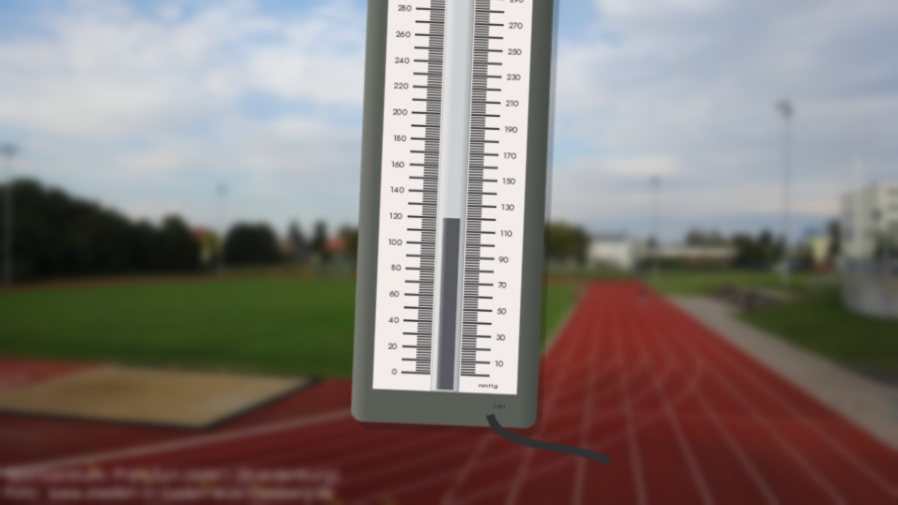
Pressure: mmHg 120
